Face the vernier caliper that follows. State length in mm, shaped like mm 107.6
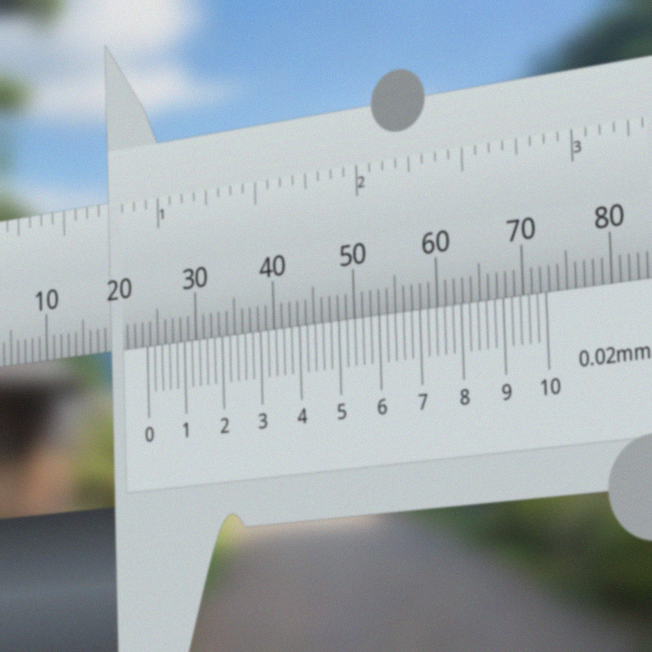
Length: mm 23.6
